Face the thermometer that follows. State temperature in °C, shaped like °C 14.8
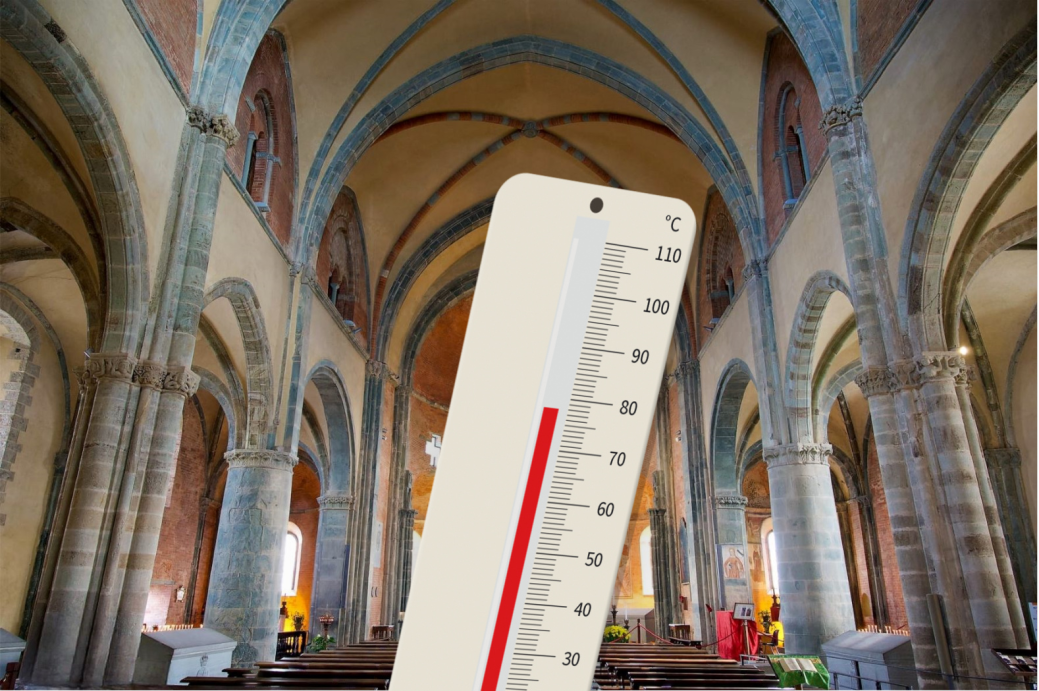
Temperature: °C 78
